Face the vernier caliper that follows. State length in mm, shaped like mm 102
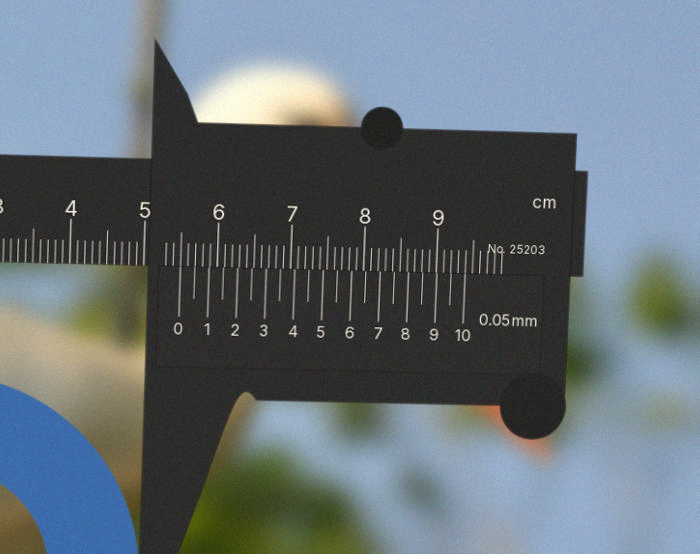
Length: mm 55.0
